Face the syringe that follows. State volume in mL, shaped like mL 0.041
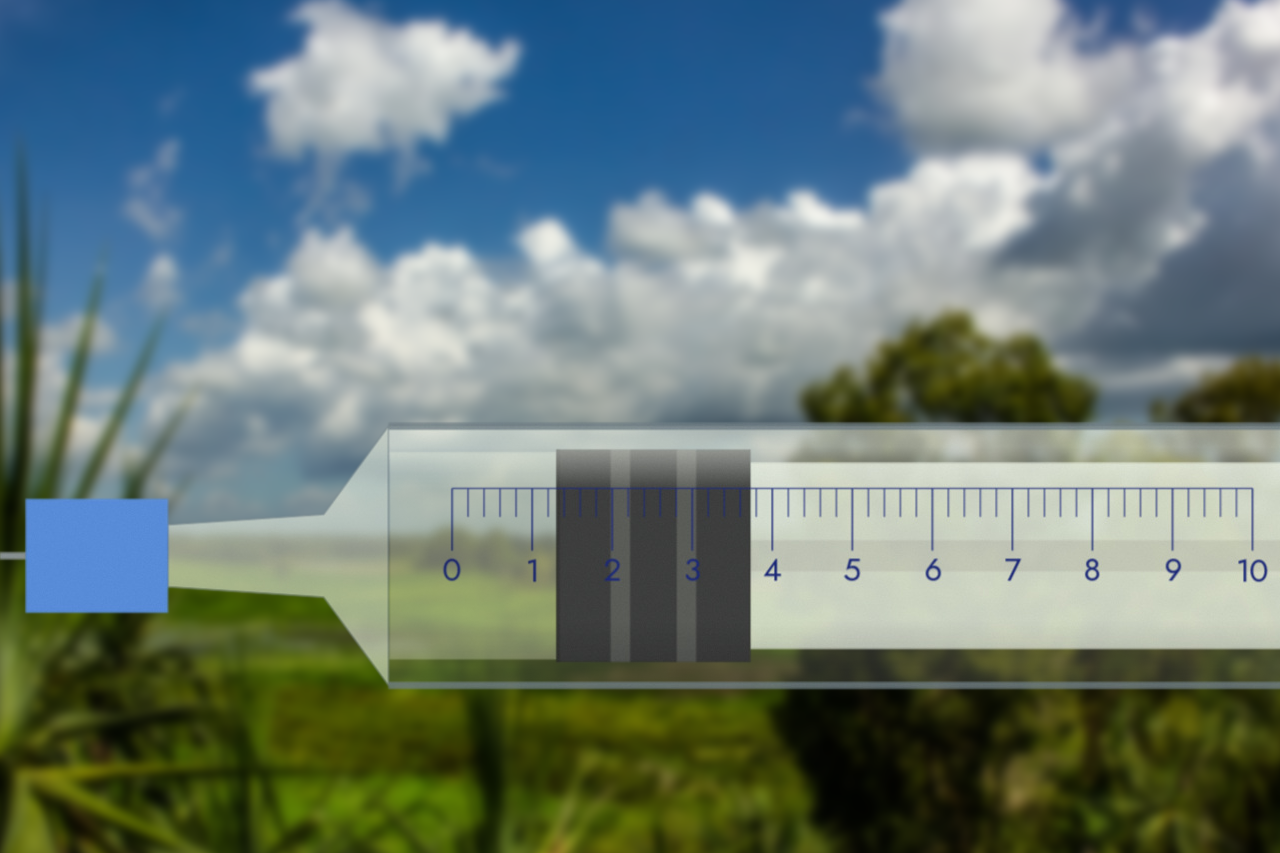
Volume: mL 1.3
